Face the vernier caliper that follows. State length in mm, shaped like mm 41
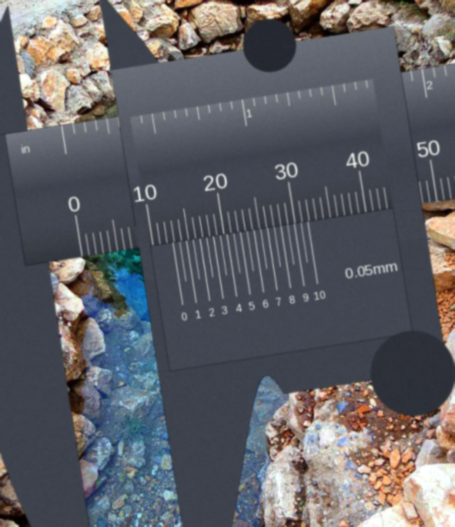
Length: mm 12.8
